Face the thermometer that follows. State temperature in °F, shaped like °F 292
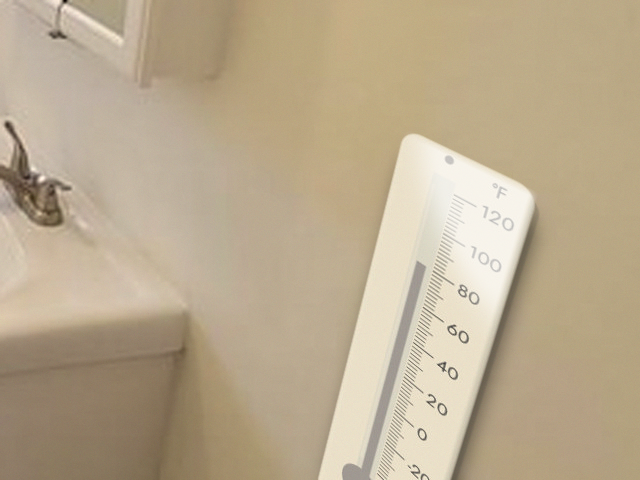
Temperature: °F 80
